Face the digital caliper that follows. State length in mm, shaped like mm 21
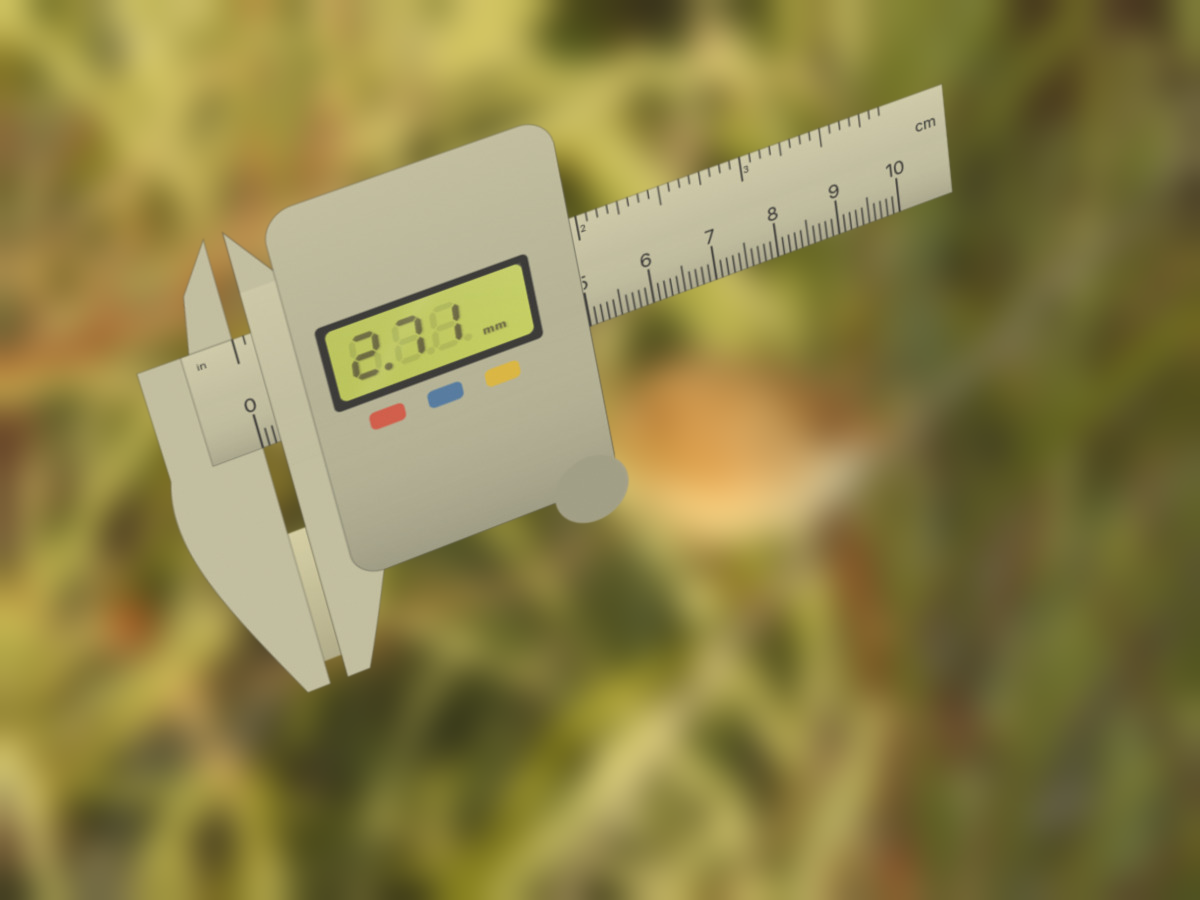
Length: mm 2.71
